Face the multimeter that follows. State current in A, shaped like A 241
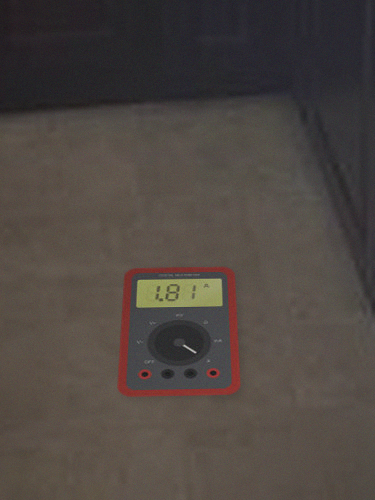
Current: A 1.81
